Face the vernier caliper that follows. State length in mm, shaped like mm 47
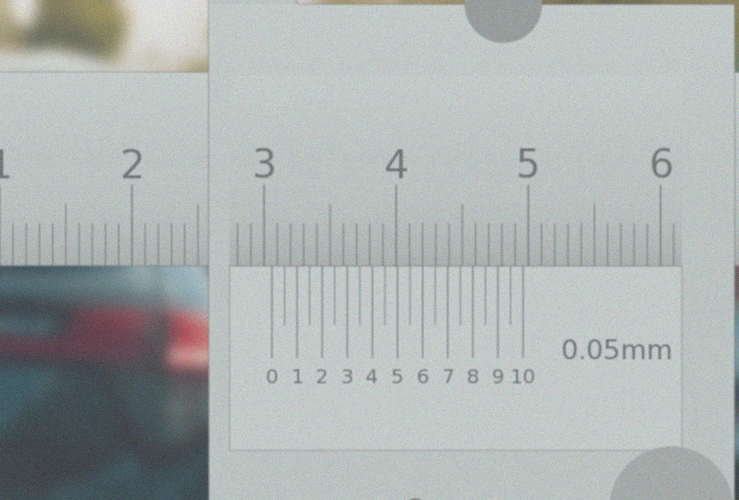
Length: mm 30.6
